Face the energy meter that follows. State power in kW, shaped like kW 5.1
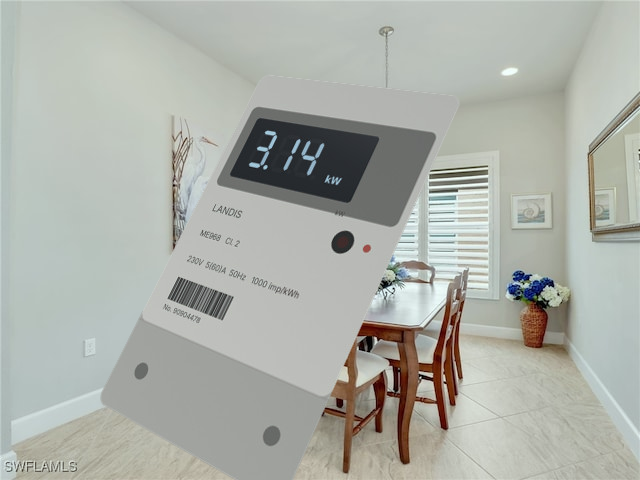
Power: kW 3.14
